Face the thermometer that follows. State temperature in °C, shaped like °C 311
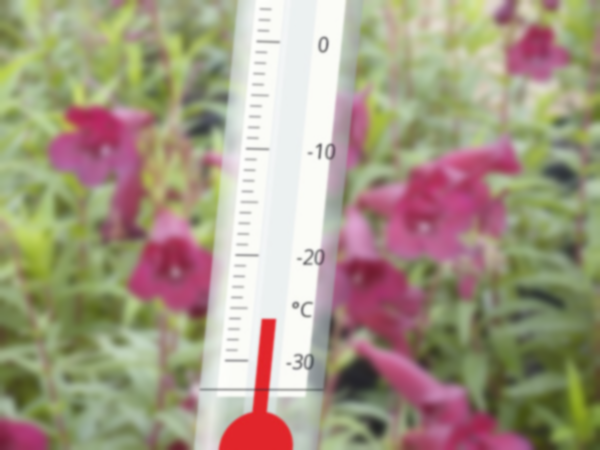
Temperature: °C -26
